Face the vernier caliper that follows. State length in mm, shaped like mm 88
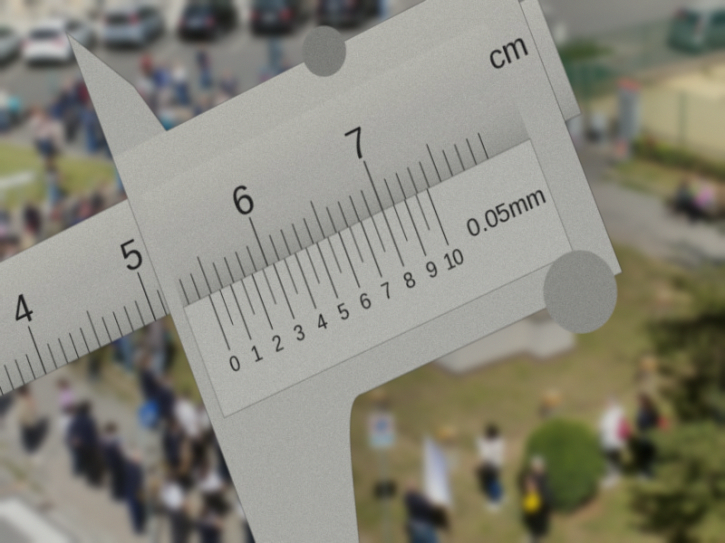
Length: mm 54.8
